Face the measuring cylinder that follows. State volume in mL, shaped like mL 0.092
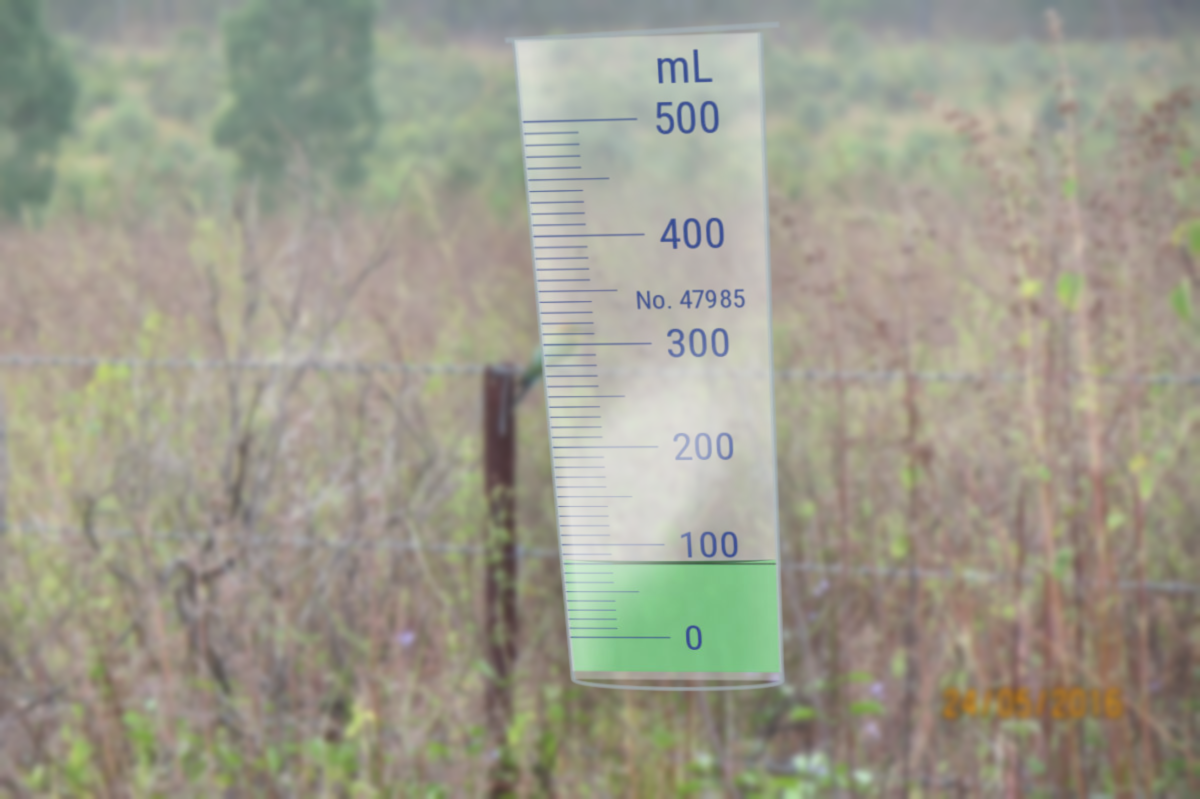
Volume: mL 80
